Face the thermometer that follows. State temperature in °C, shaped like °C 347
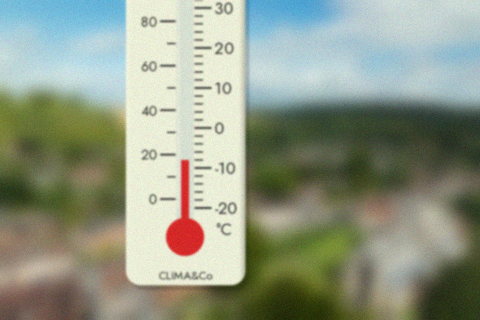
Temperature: °C -8
